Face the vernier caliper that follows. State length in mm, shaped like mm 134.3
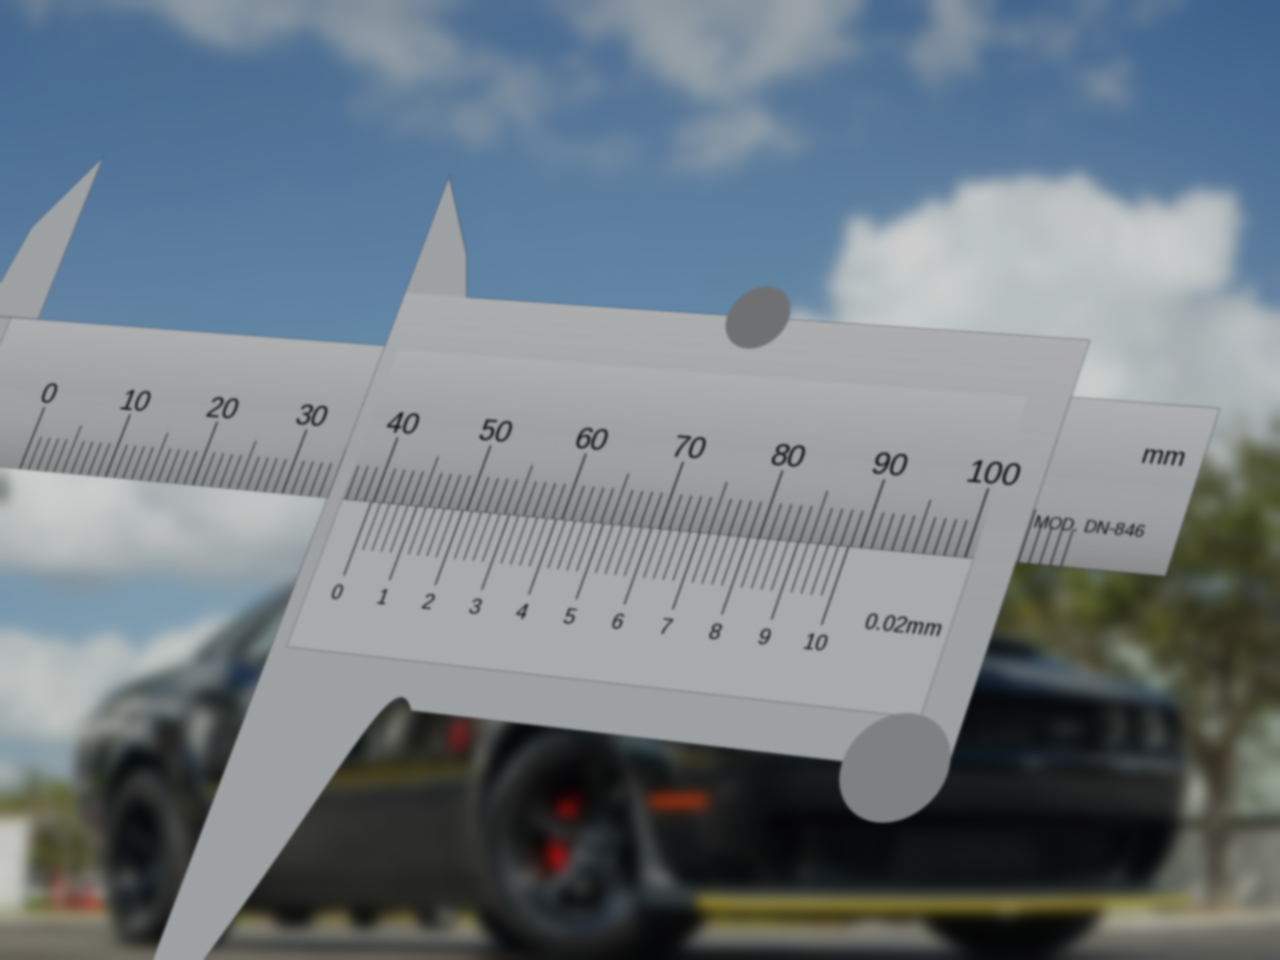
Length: mm 39.8
